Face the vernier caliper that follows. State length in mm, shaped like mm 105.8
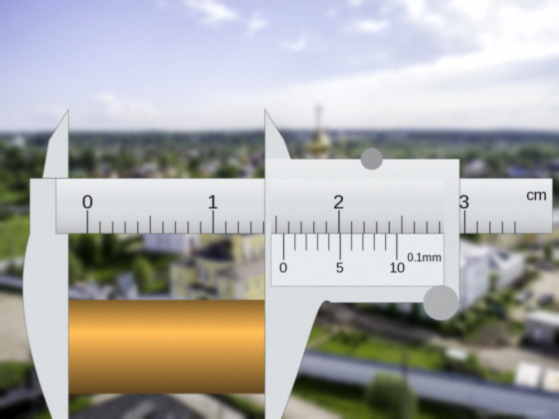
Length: mm 15.6
